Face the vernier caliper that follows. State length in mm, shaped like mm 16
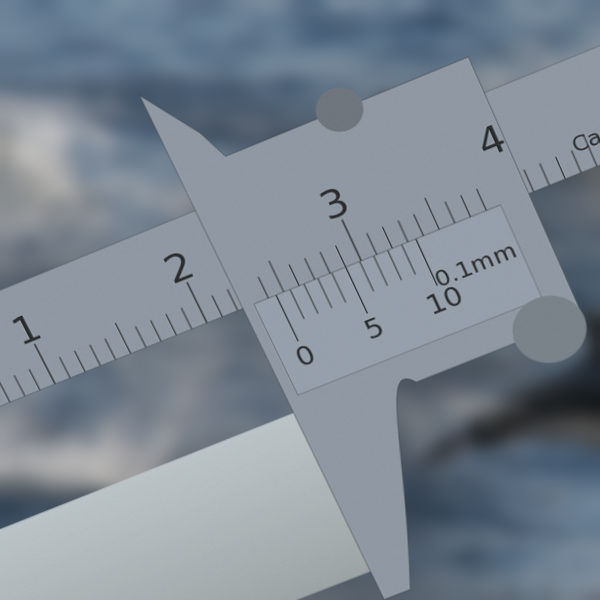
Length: mm 24.5
